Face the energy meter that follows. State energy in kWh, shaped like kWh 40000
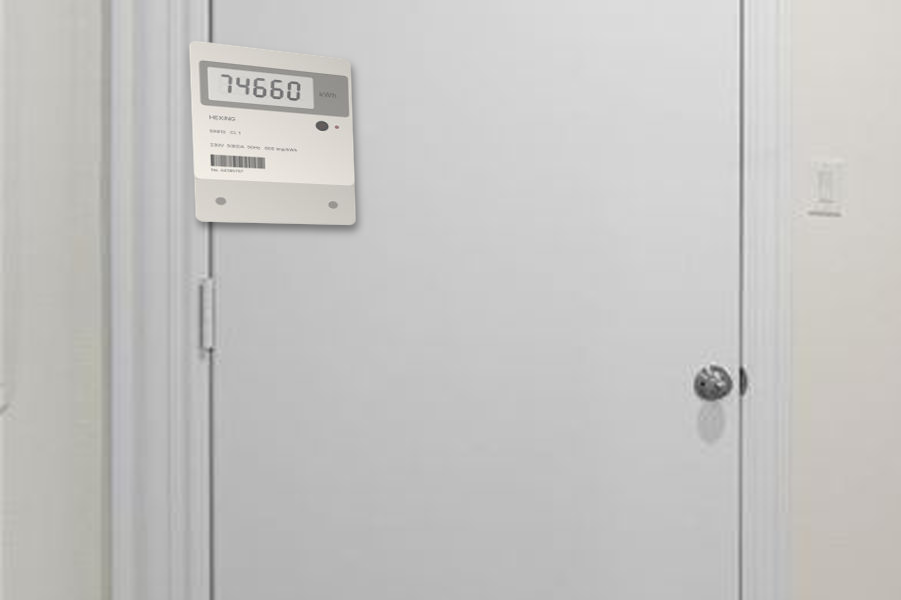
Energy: kWh 74660
